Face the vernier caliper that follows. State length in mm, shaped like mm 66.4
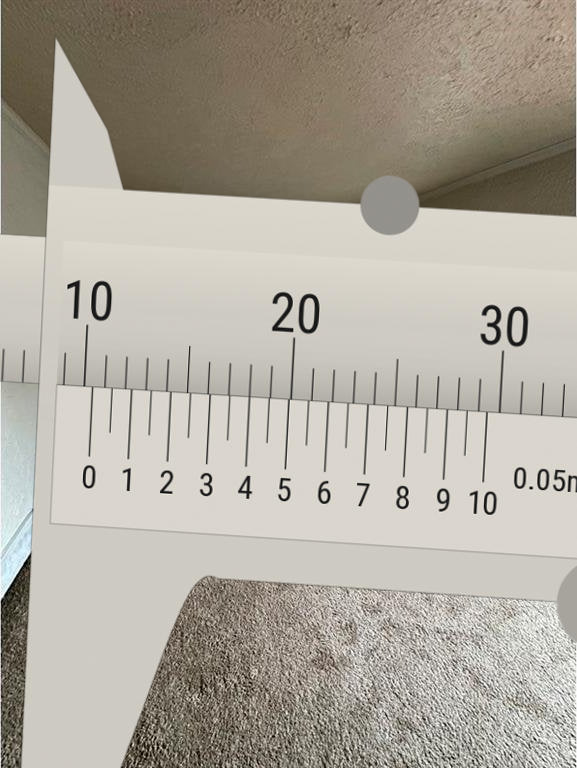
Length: mm 10.4
